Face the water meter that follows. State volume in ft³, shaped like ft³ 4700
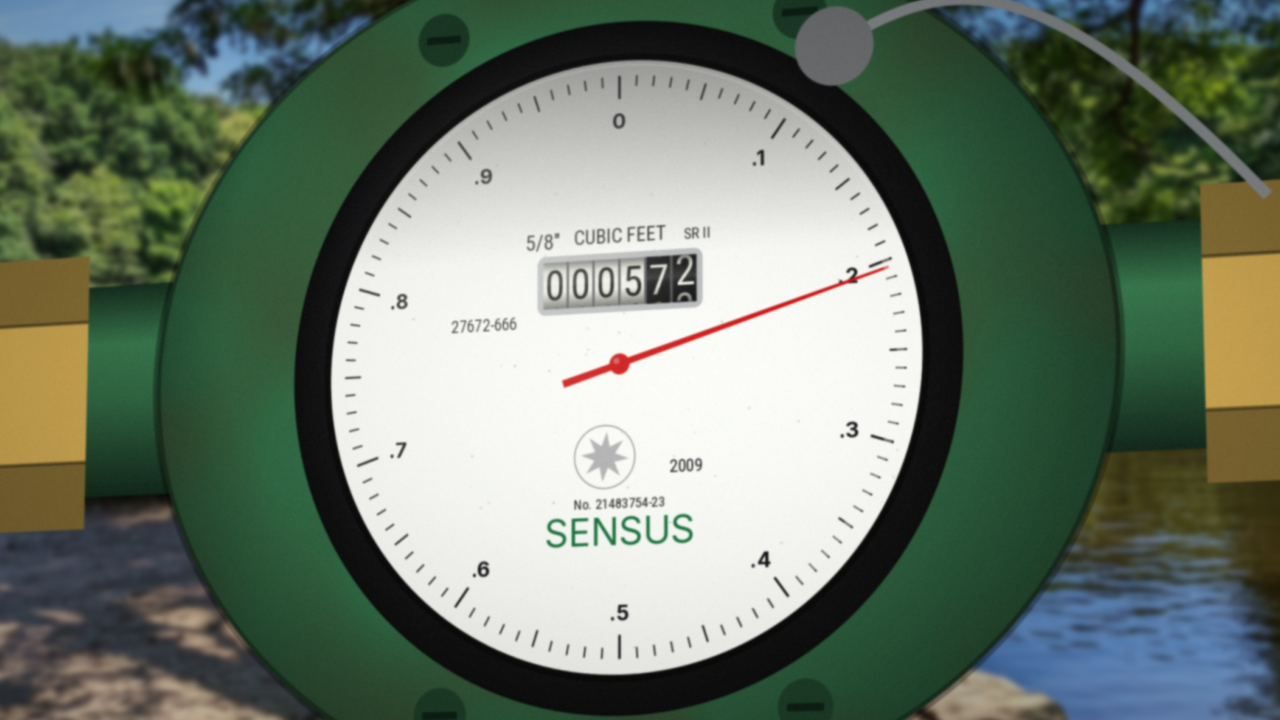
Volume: ft³ 572.20
